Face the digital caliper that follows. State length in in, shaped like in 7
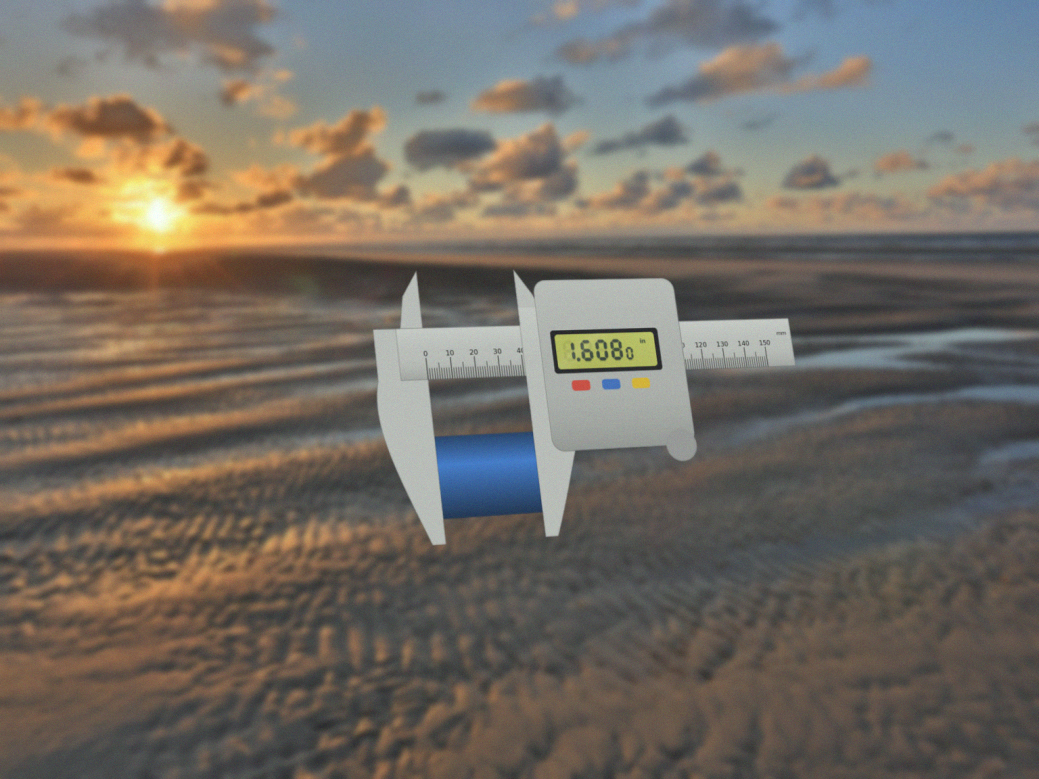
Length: in 1.6080
